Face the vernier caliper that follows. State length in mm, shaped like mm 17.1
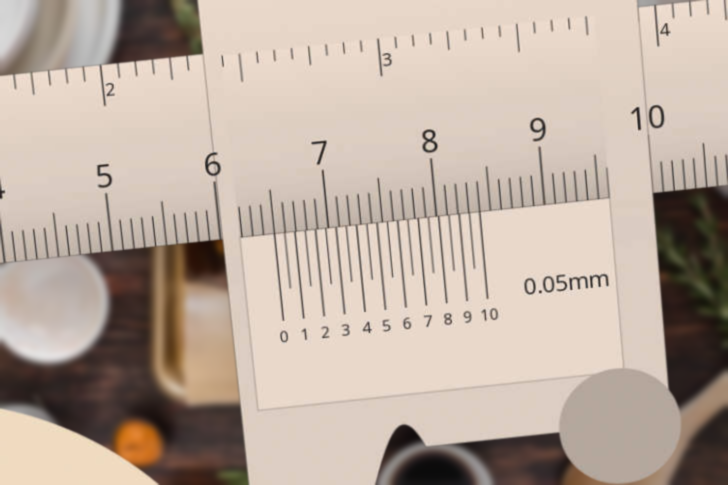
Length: mm 65.0
